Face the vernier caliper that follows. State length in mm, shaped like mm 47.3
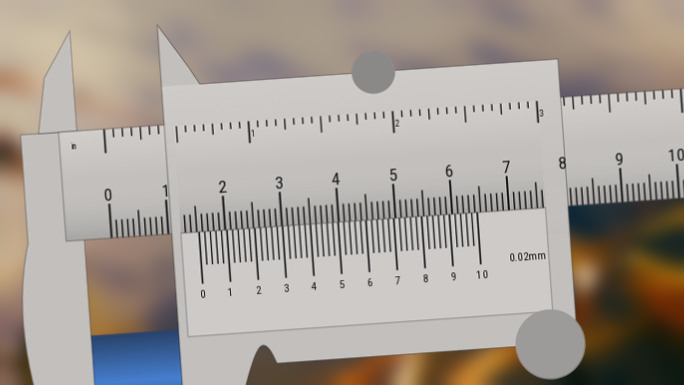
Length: mm 15.4
